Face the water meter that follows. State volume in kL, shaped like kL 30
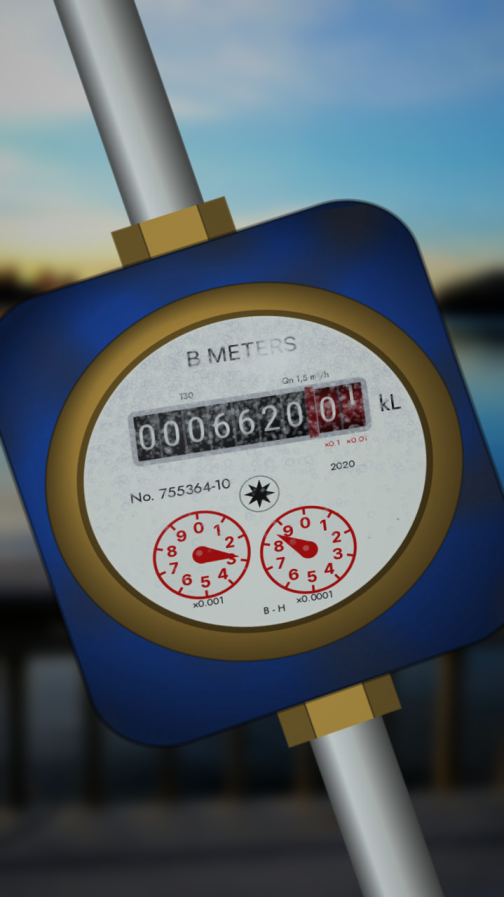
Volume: kL 6620.0128
